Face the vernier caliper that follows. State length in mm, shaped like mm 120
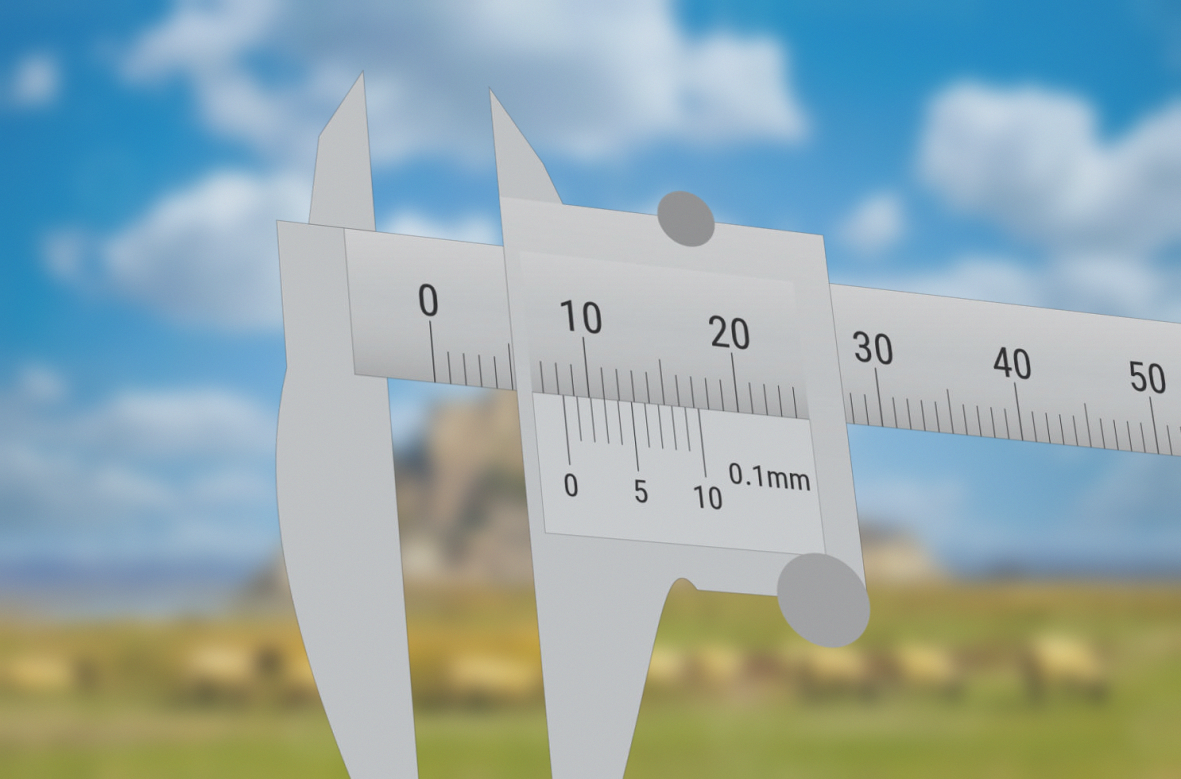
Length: mm 8.3
